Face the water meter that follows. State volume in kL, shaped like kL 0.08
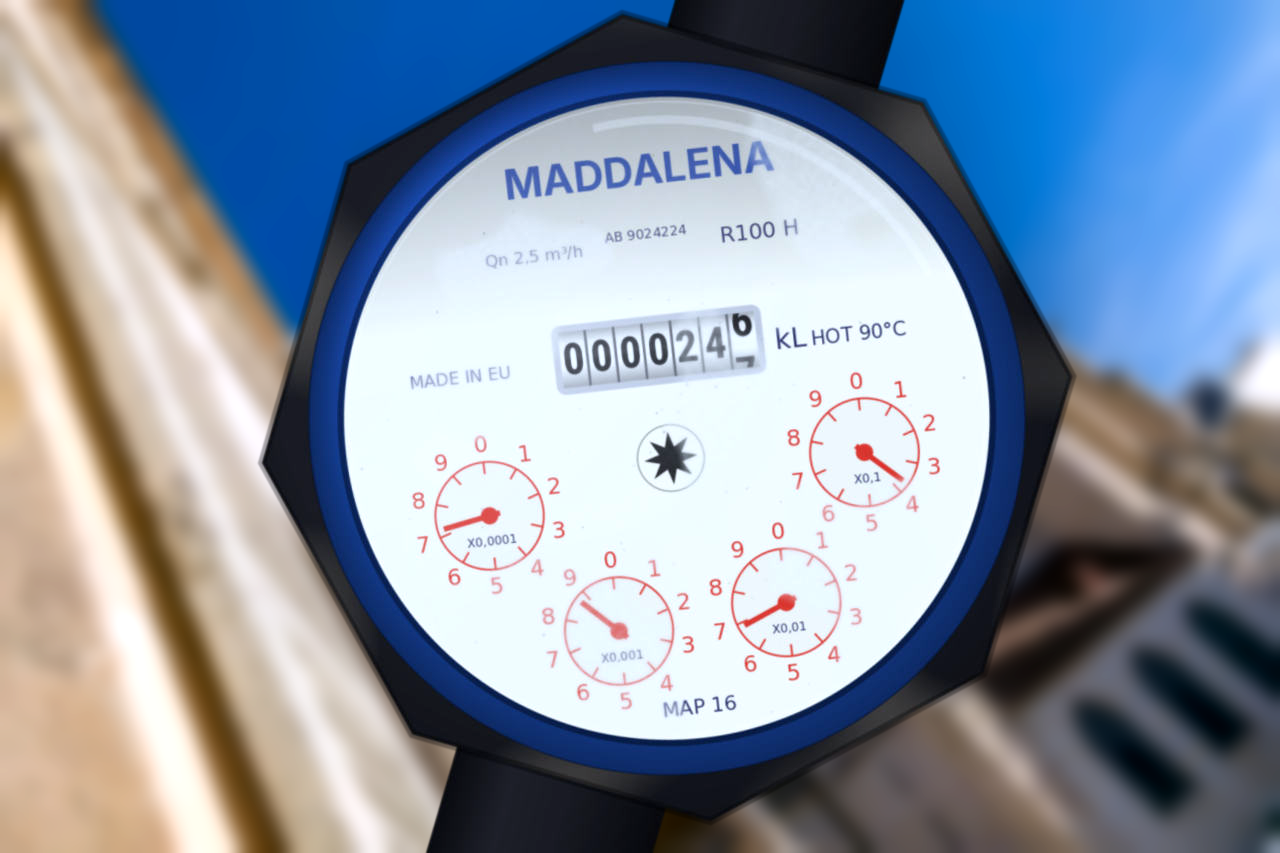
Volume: kL 246.3687
